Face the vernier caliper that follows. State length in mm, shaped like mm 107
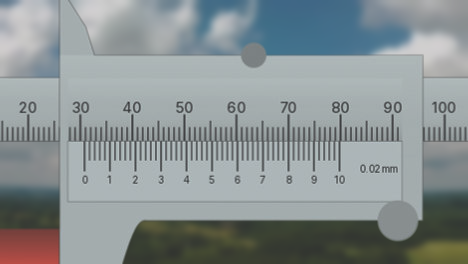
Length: mm 30.8
